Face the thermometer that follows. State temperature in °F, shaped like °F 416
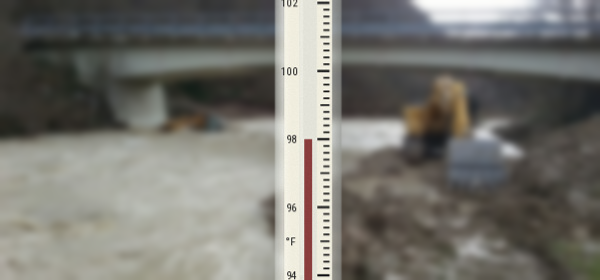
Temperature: °F 98
